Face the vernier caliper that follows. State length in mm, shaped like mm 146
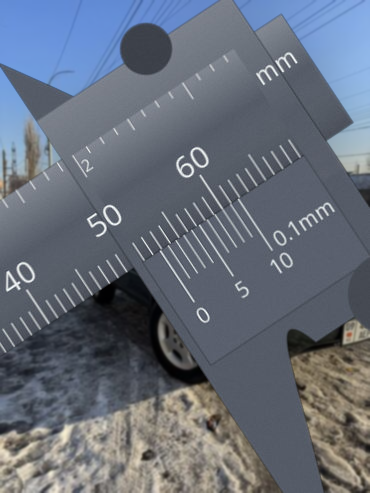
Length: mm 52.8
